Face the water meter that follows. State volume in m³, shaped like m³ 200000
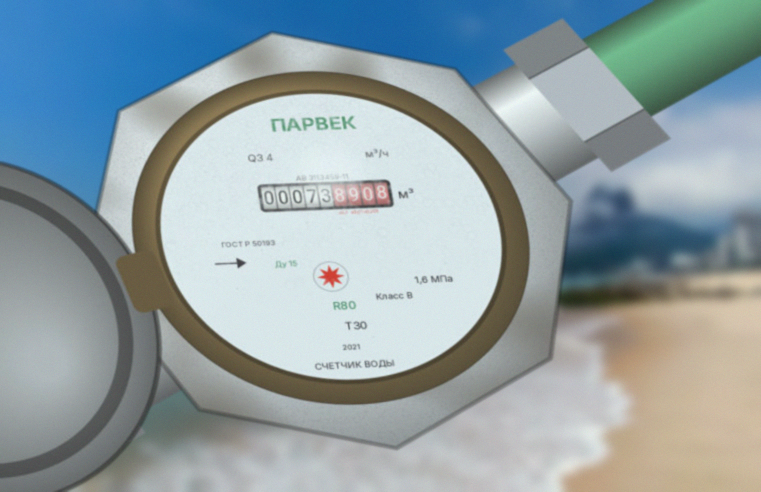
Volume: m³ 73.8908
